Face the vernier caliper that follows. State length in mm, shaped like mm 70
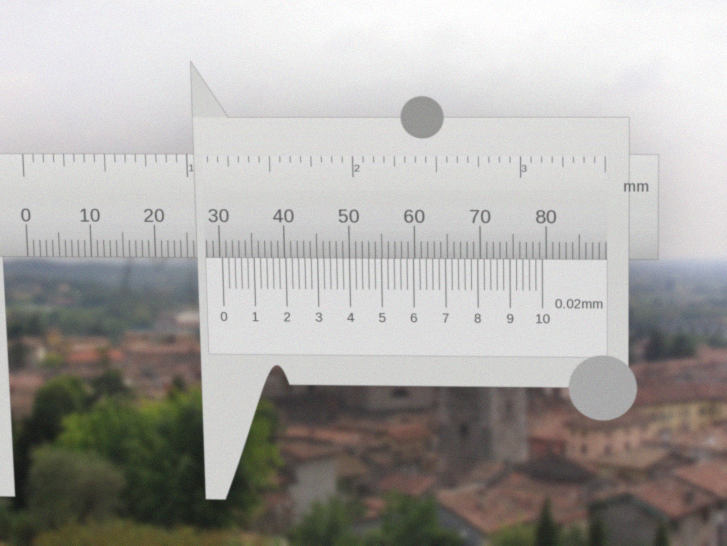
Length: mm 30.4
